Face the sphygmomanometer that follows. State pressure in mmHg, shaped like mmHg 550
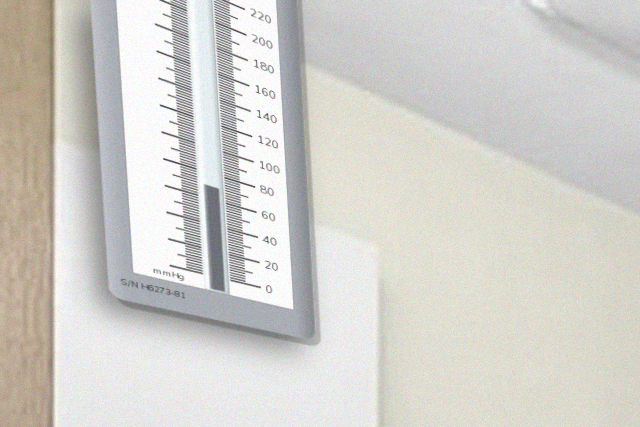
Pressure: mmHg 70
